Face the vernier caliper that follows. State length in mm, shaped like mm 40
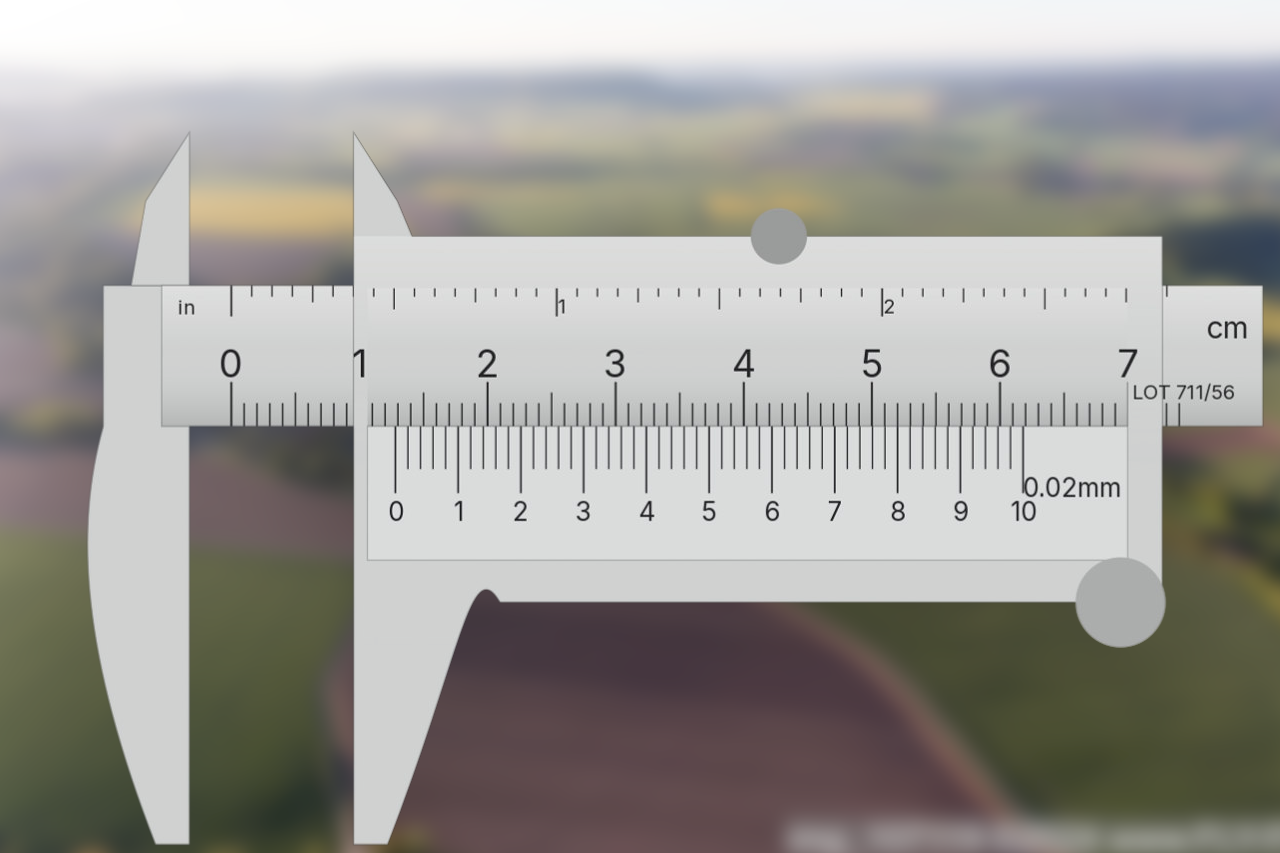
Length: mm 12.8
